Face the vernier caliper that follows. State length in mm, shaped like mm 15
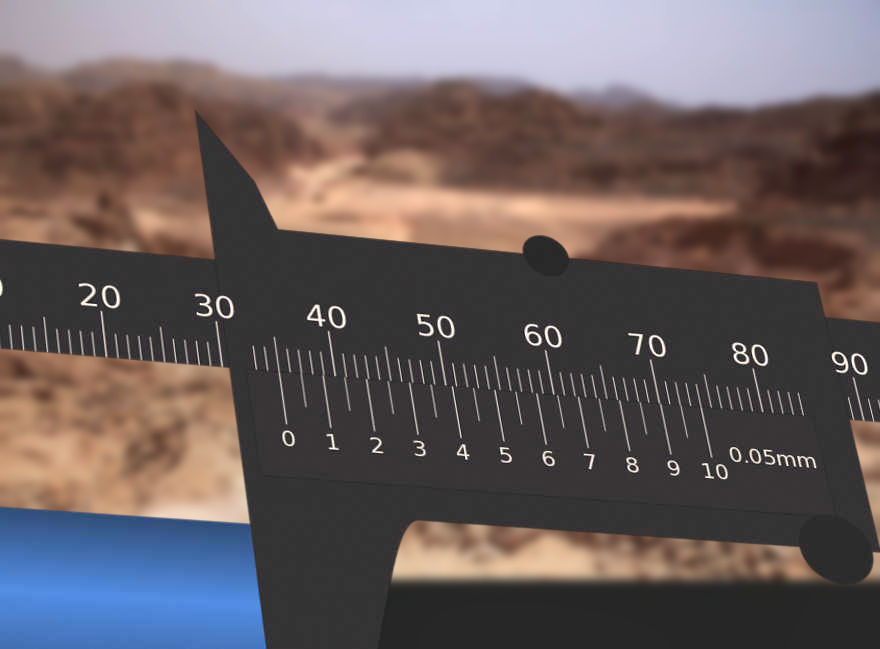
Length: mm 35.0
